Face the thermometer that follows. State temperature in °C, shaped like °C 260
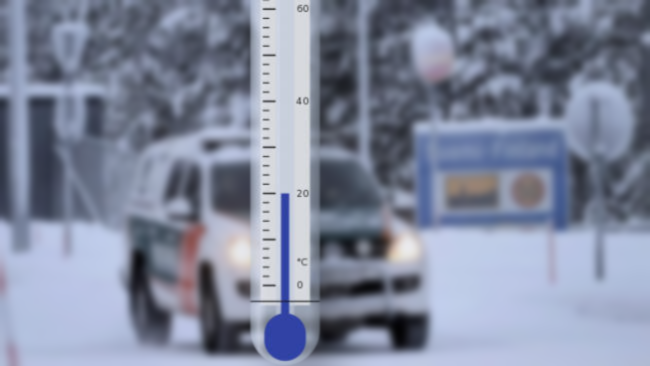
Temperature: °C 20
